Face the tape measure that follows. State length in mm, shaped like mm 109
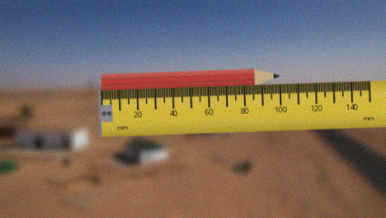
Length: mm 100
